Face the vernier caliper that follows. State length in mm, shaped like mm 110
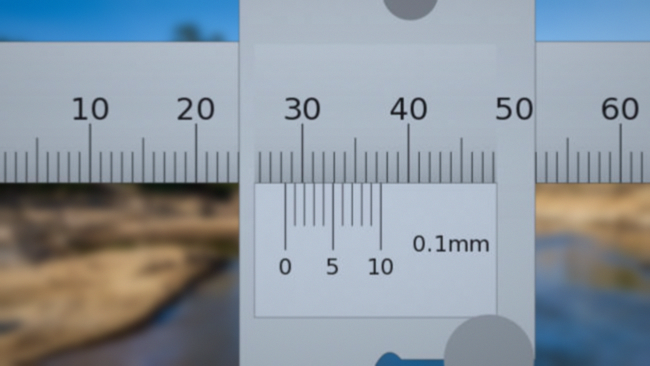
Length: mm 28.4
